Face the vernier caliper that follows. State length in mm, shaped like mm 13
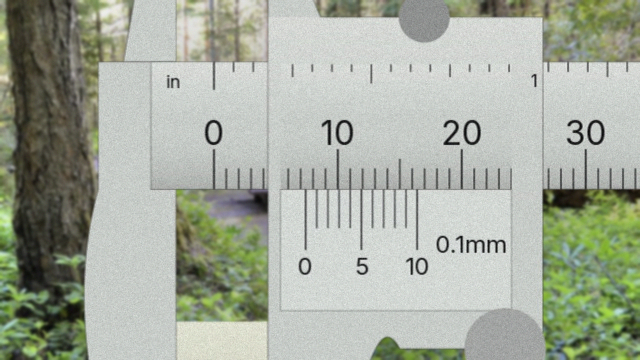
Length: mm 7.4
